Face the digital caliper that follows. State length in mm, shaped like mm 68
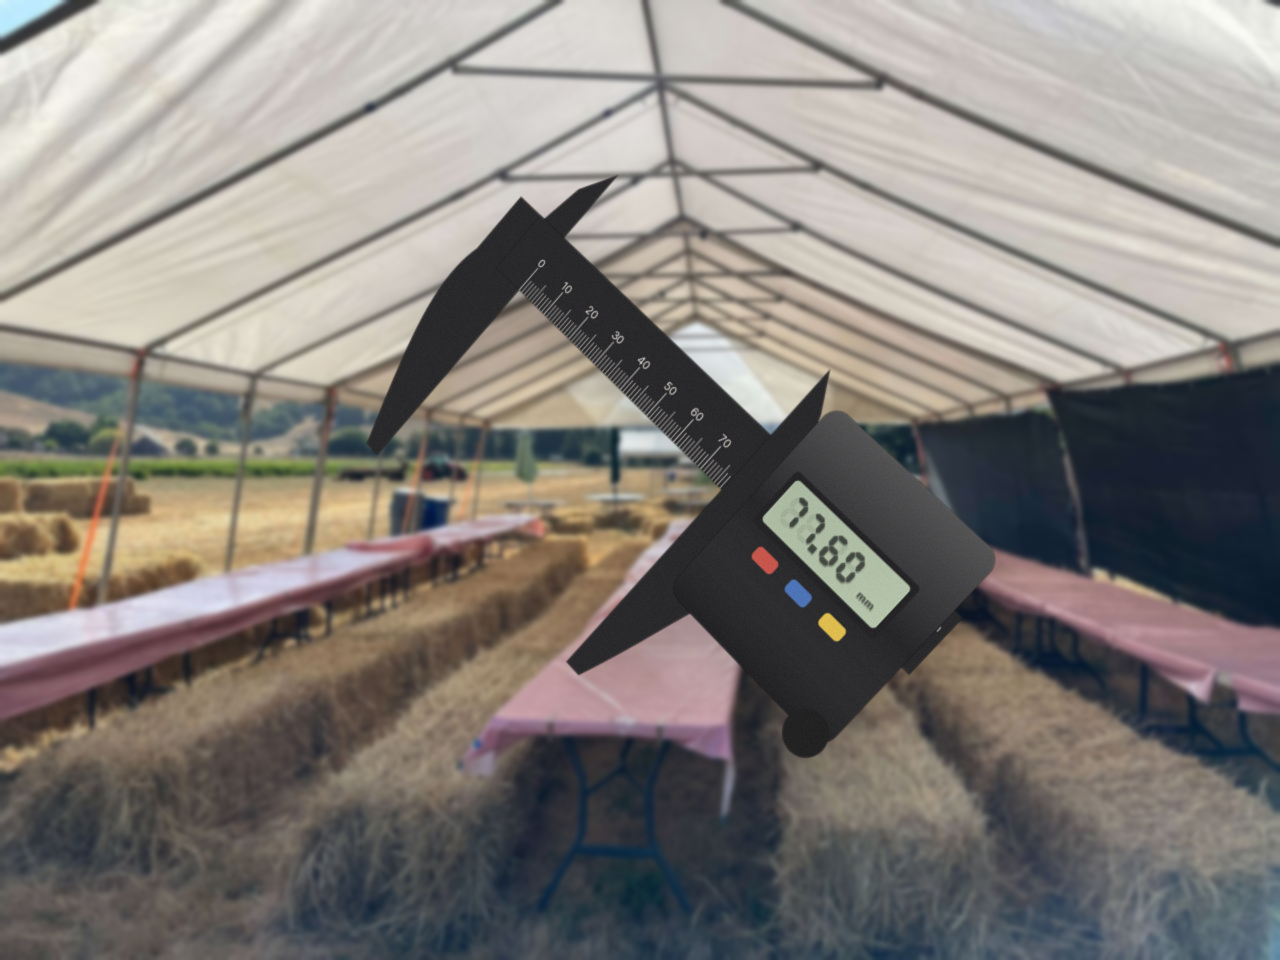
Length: mm 77.60
